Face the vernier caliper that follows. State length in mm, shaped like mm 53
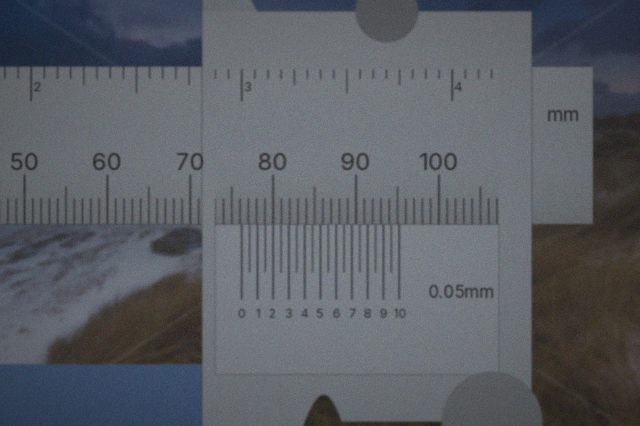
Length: mm 76.2
